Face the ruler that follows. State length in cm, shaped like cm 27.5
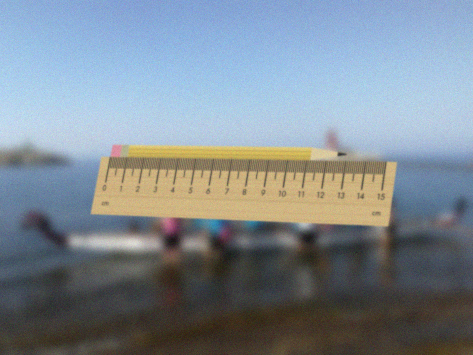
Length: cm 13
